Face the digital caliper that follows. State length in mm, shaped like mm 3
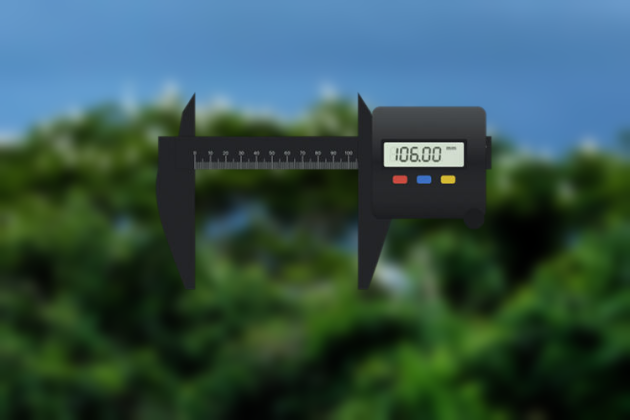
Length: mm 106.00
